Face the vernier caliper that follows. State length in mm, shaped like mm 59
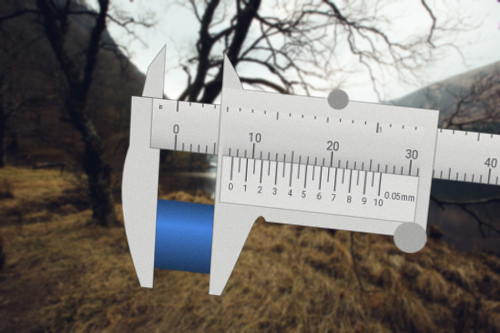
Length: mm 7.4
